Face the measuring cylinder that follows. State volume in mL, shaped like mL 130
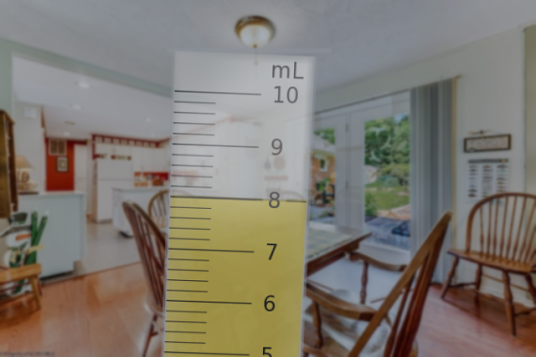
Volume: mL 8
